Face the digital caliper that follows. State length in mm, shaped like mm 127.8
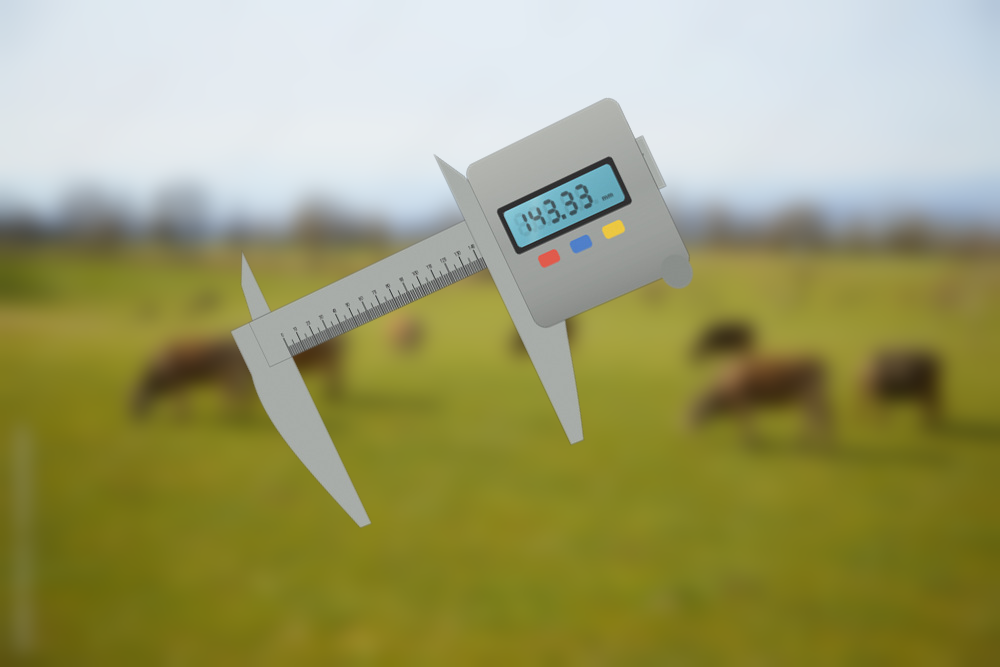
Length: mm 143.33
